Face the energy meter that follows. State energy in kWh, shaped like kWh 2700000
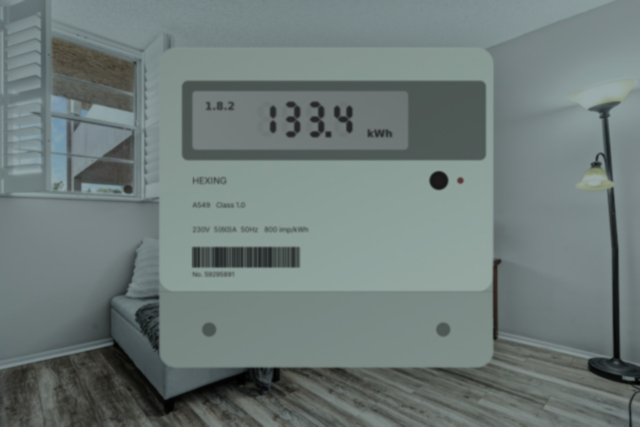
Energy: kWh 133.4
